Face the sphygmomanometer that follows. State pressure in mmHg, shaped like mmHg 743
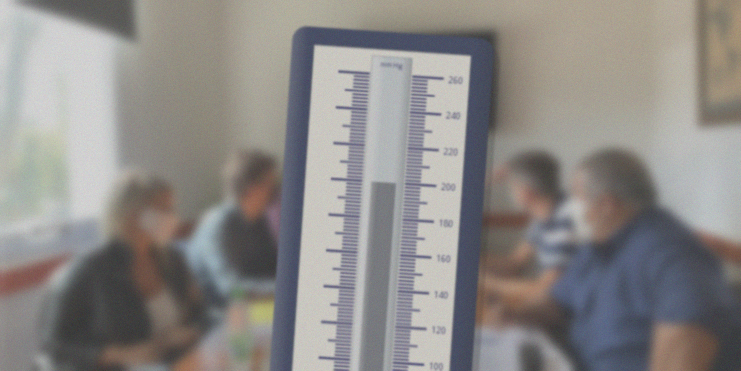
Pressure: mmHg 200
